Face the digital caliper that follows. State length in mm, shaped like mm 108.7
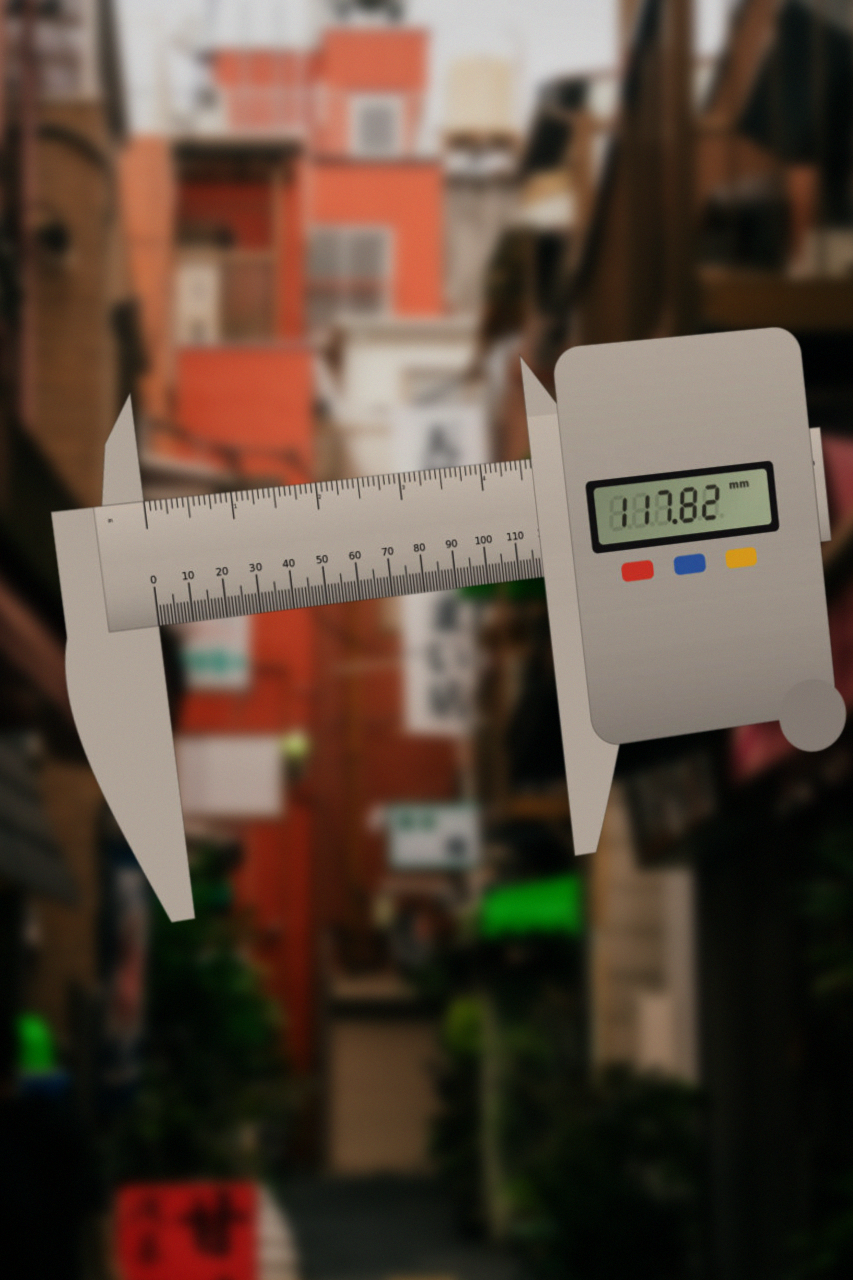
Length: mm 117.82
